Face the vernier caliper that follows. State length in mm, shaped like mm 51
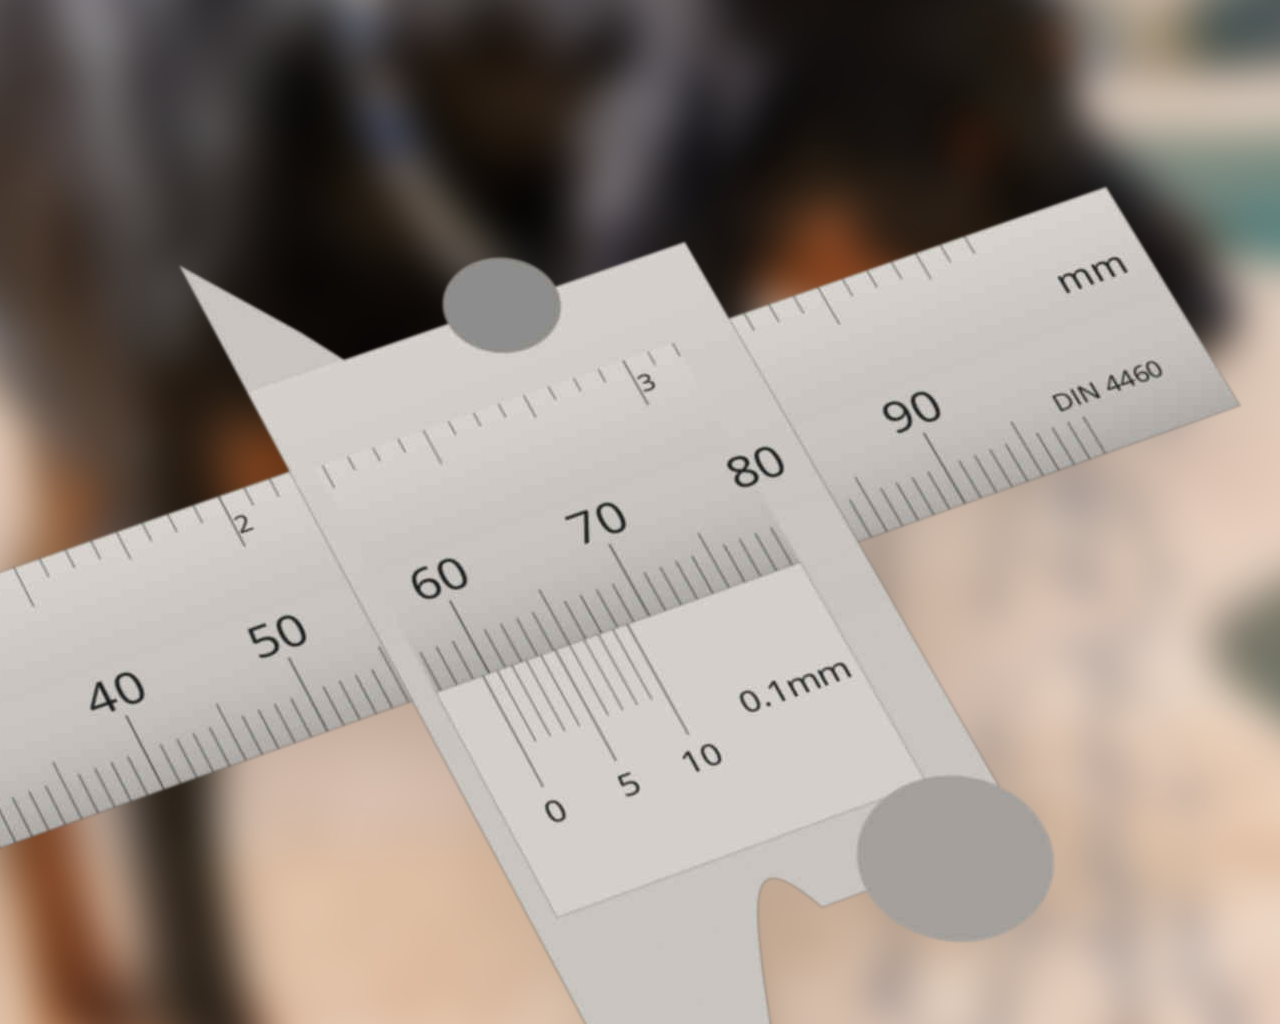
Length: mm 59.6
